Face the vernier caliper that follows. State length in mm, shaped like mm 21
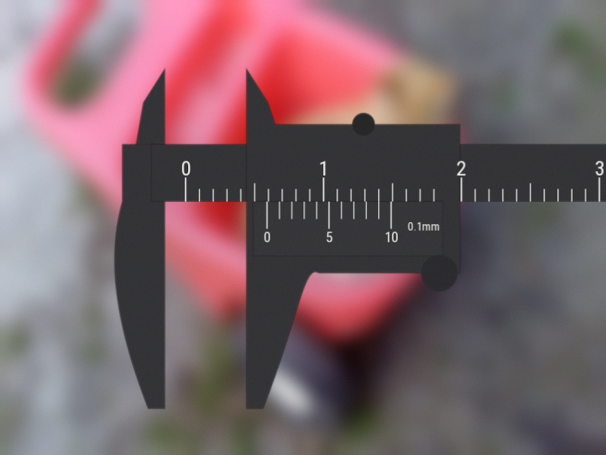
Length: mm 5.9
